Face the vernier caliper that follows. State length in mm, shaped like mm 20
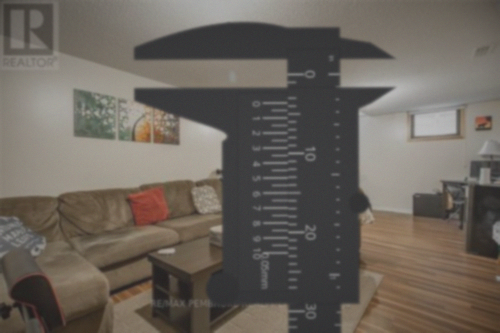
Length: mm 3.6
